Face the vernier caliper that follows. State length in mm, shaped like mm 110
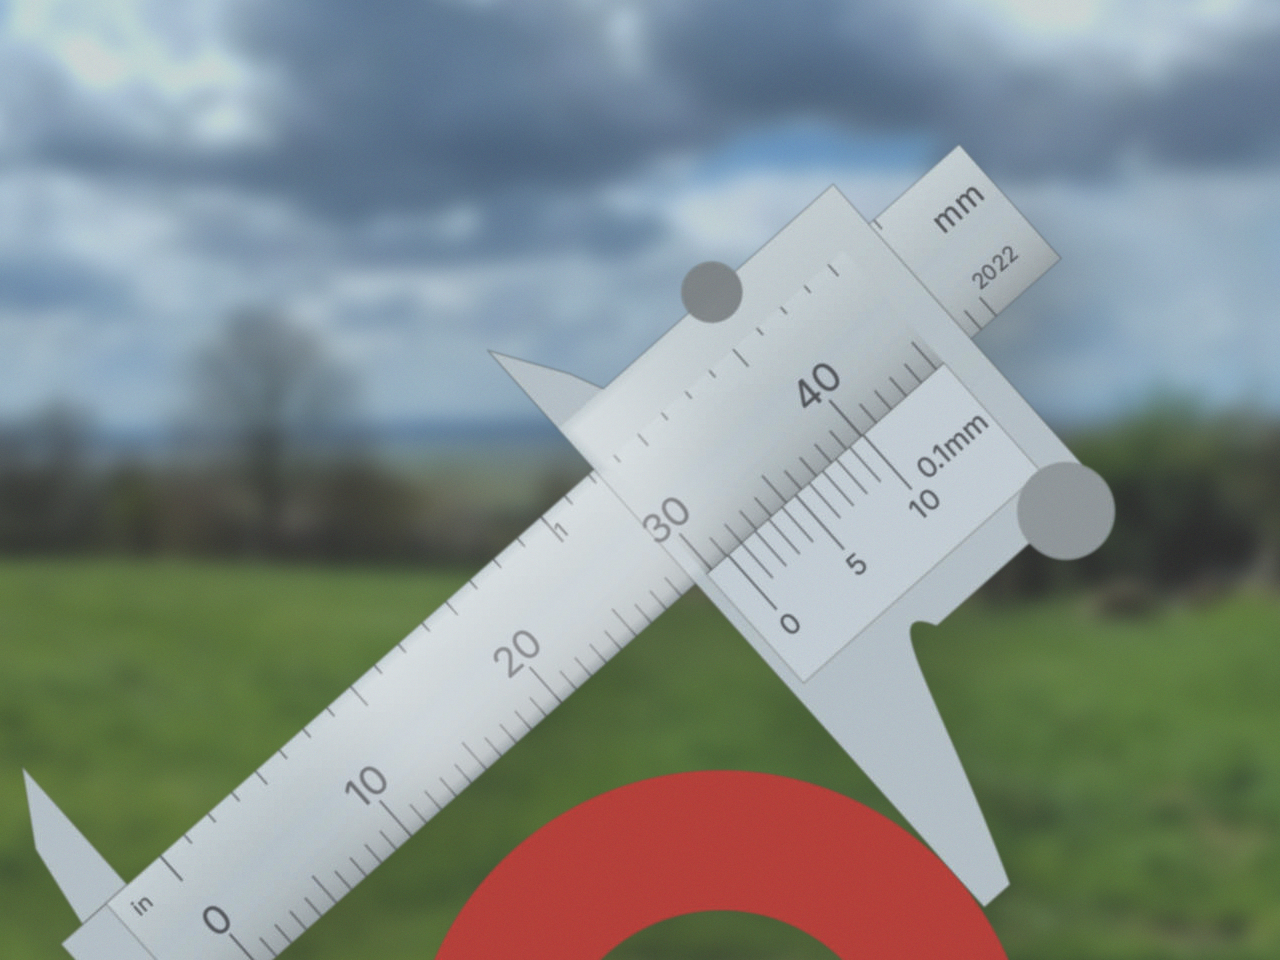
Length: mm 31.1
